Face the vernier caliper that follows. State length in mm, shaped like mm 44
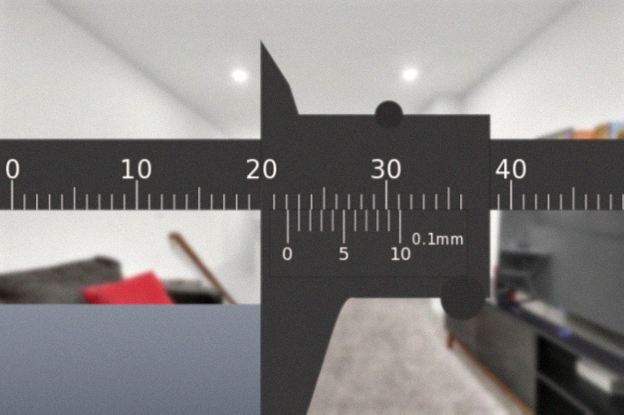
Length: mm 22.1
